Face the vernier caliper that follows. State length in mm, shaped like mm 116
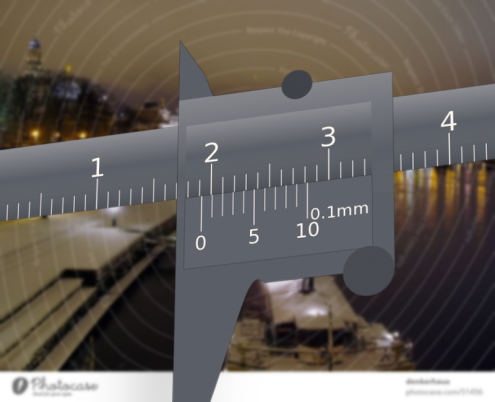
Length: mm 19.2
